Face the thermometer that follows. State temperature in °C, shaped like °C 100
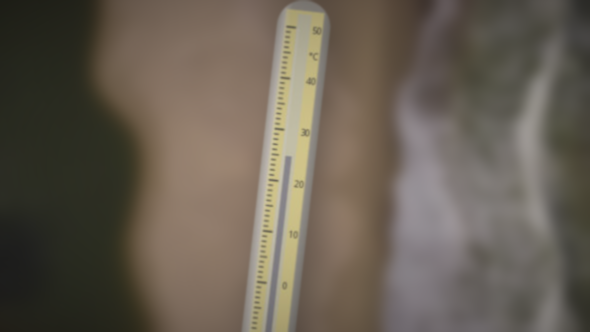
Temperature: °C 25
